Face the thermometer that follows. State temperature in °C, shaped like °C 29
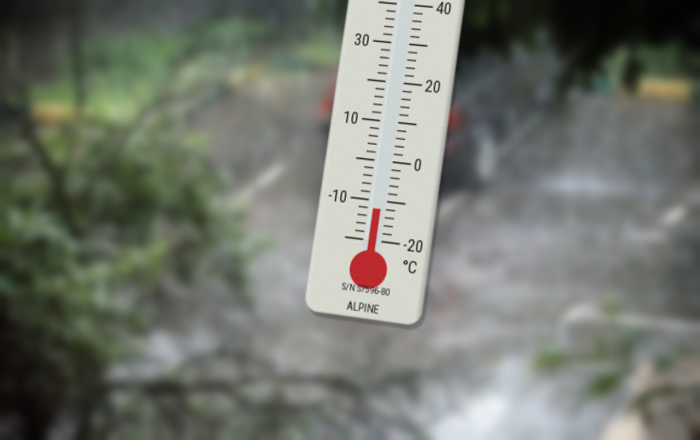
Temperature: °C -12
